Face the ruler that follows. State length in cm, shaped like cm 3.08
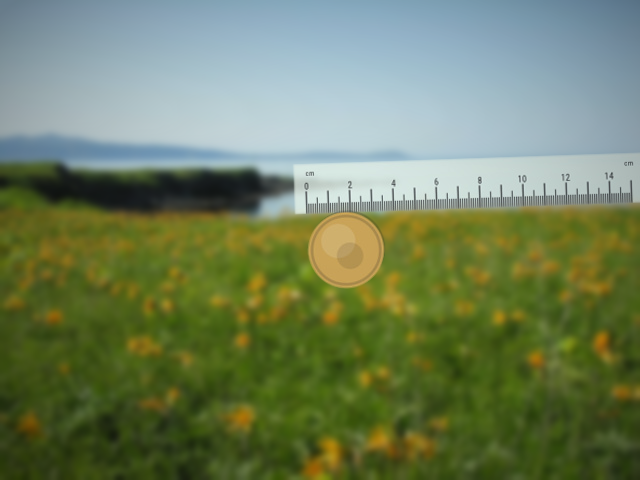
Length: cm 3.5
